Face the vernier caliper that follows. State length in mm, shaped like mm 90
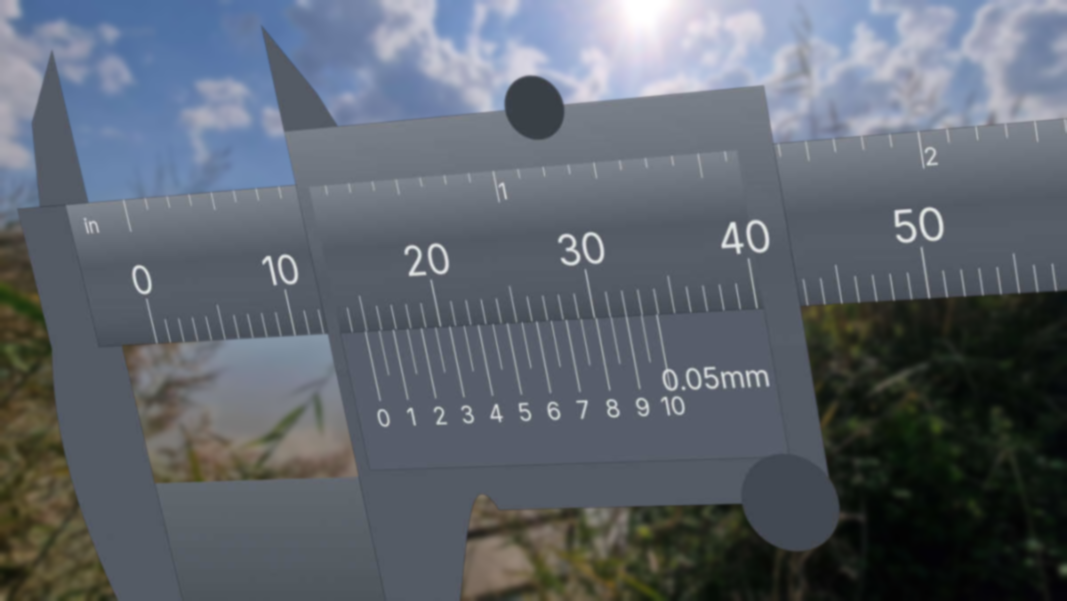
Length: mm 14.9
